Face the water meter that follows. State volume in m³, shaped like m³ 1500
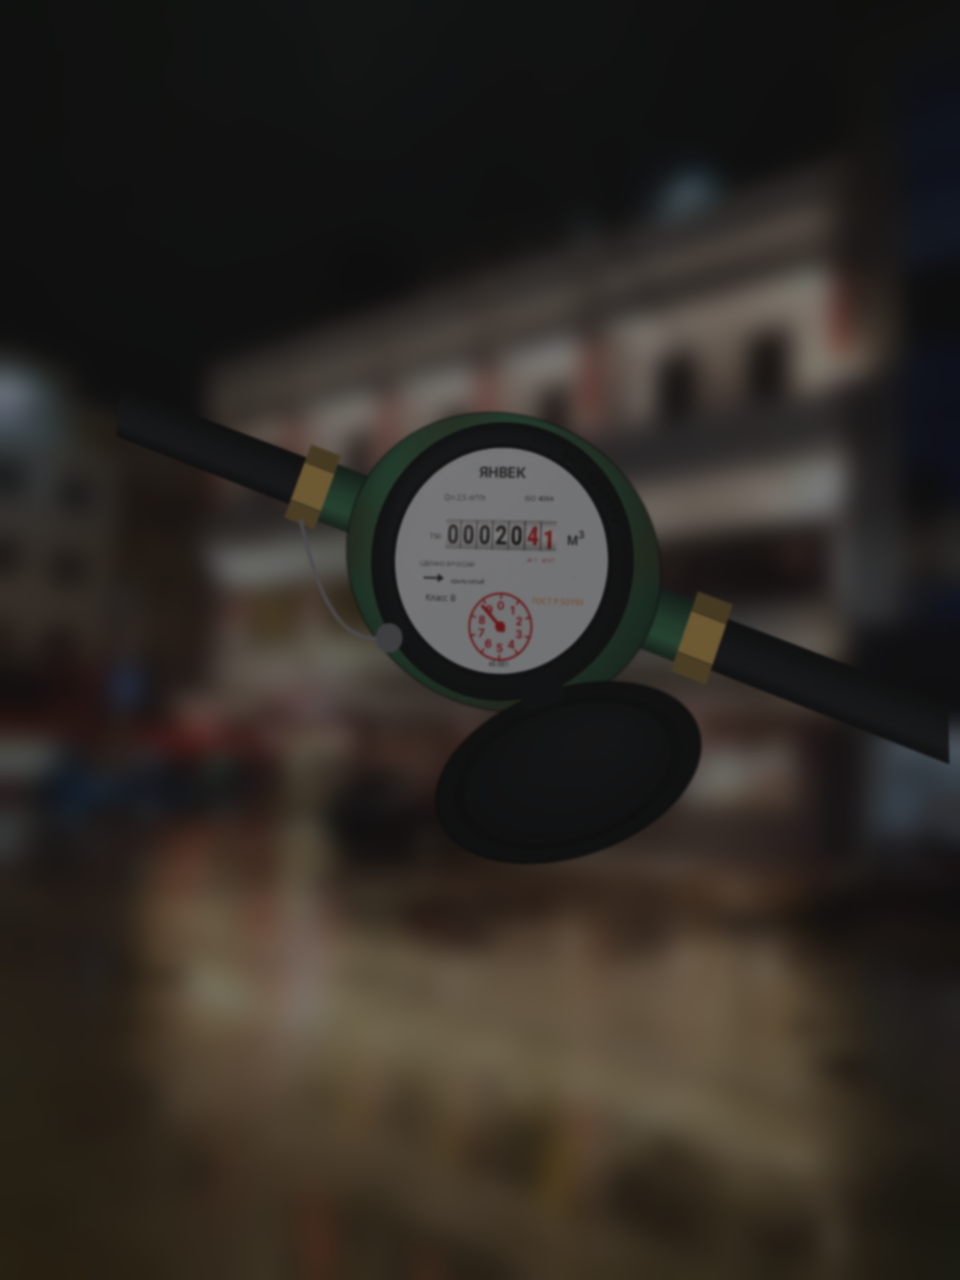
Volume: m³ 20.408
